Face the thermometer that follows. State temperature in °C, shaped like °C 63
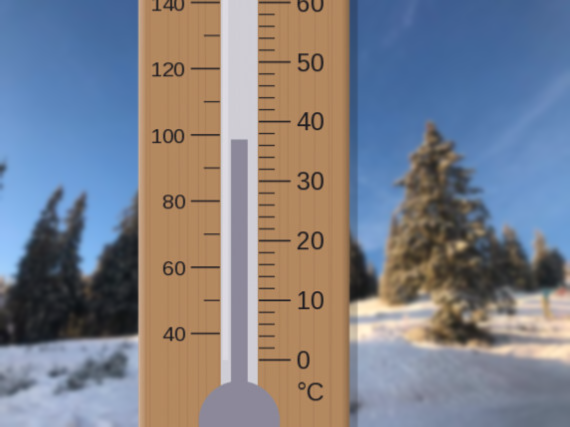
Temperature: °C 37
